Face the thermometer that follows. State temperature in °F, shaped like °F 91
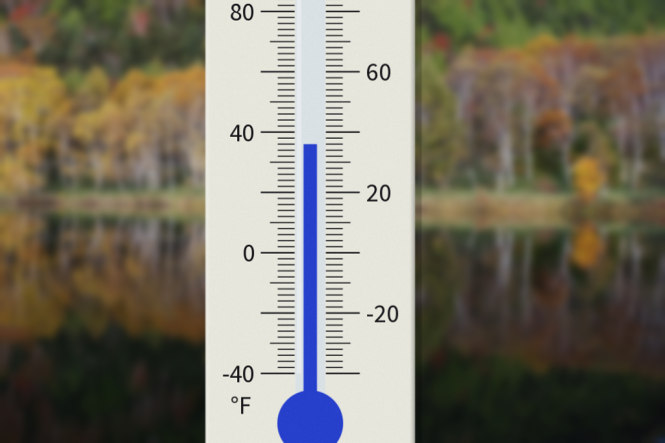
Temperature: °F 36
